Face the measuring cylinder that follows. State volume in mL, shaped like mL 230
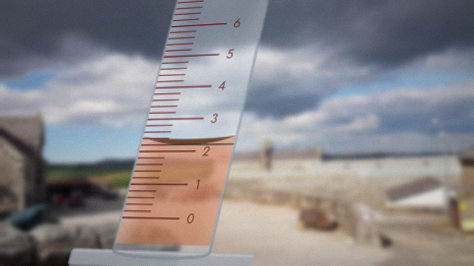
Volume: mL 2.2
